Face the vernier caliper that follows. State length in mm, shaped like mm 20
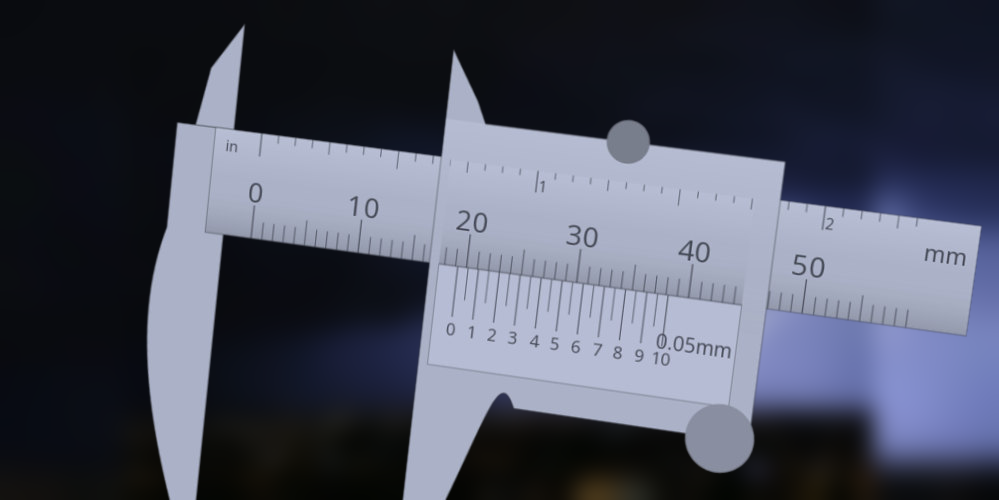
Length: mm 19.2
